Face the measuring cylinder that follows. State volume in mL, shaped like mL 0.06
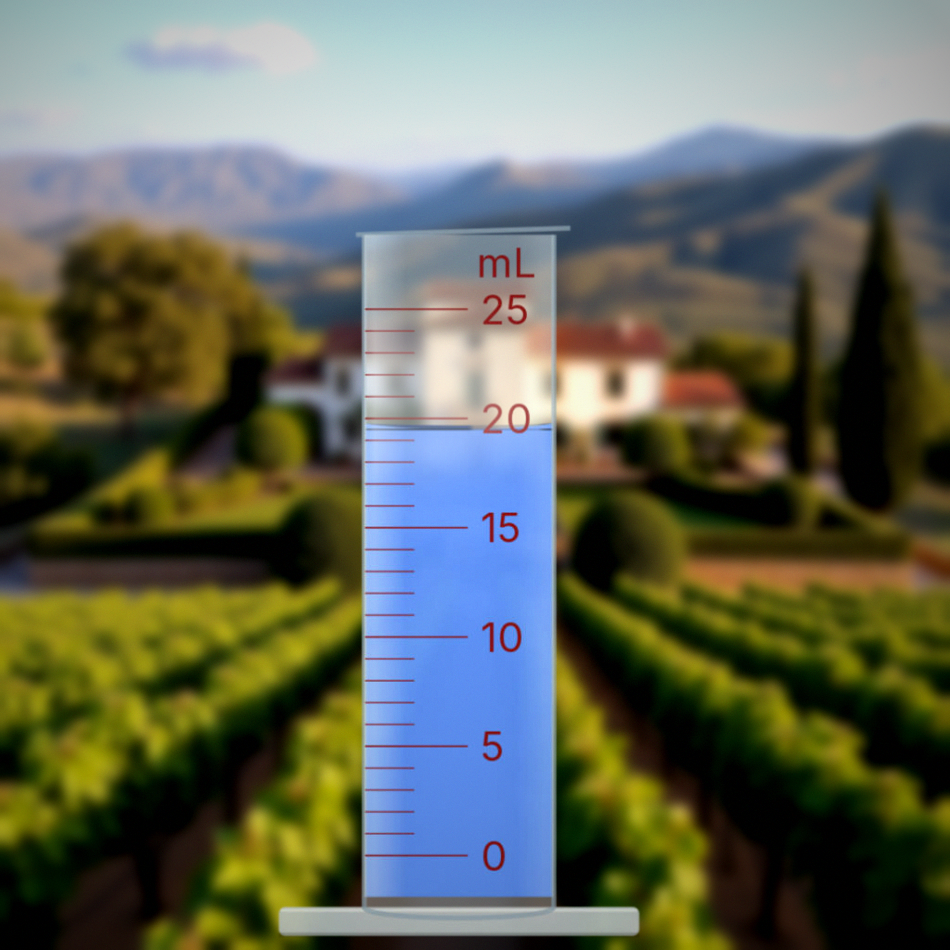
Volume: mL 19.5
